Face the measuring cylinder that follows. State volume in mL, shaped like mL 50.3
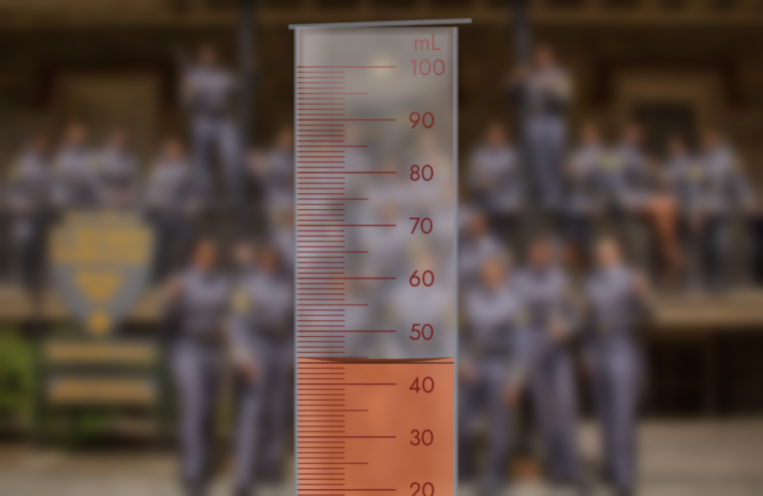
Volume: mL 44
